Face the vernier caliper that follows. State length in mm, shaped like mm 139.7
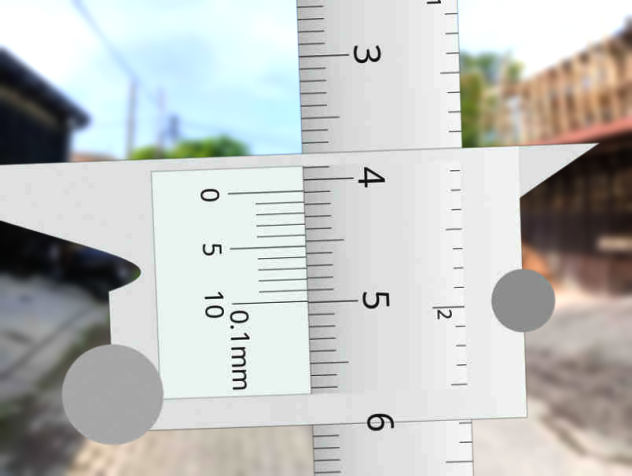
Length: mm 40.9
